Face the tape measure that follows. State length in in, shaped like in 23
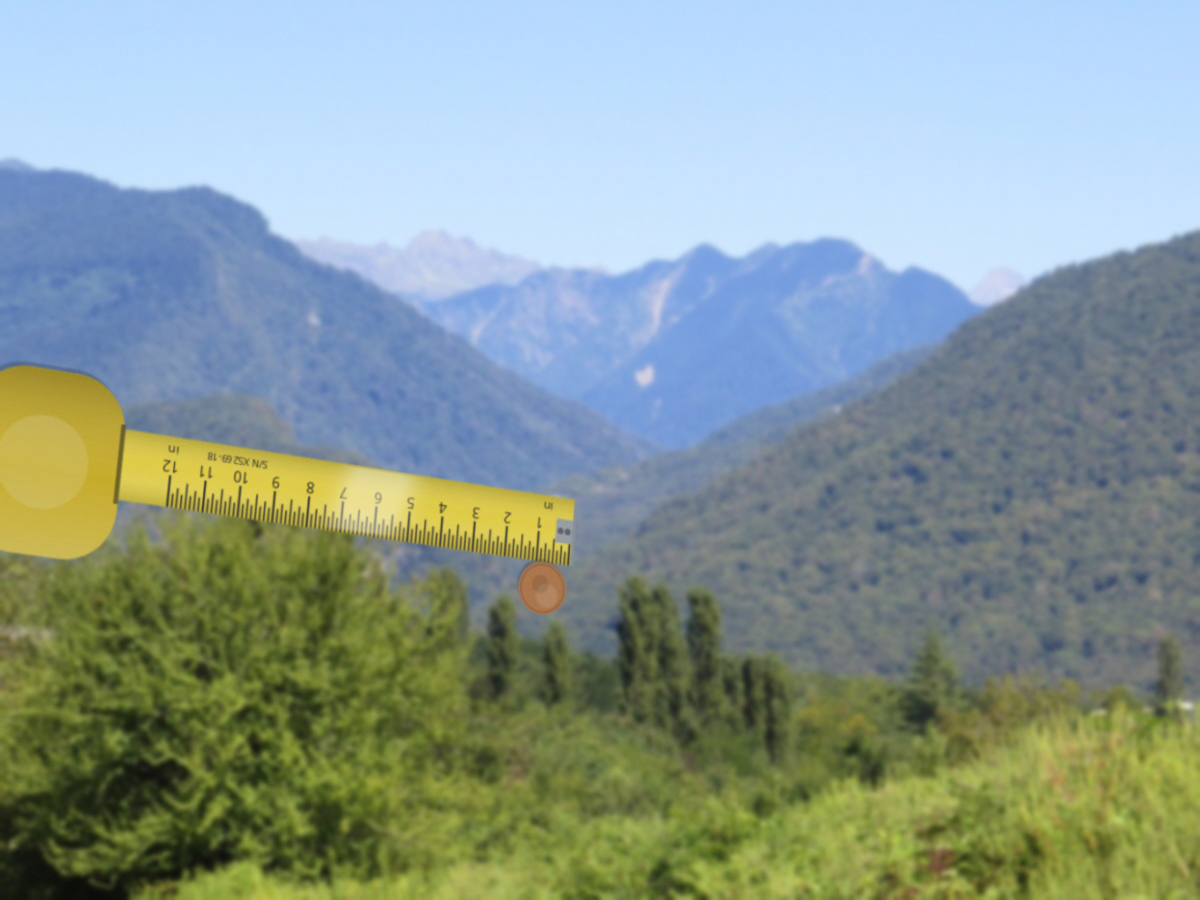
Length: in 1.5
